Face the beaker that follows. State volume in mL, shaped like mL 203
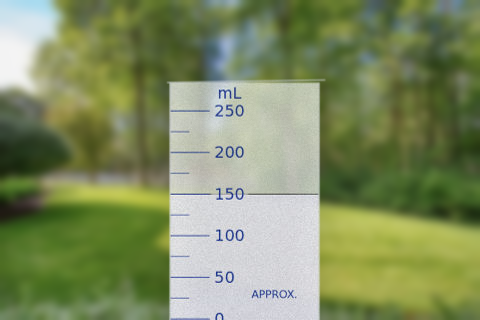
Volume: mL 150
